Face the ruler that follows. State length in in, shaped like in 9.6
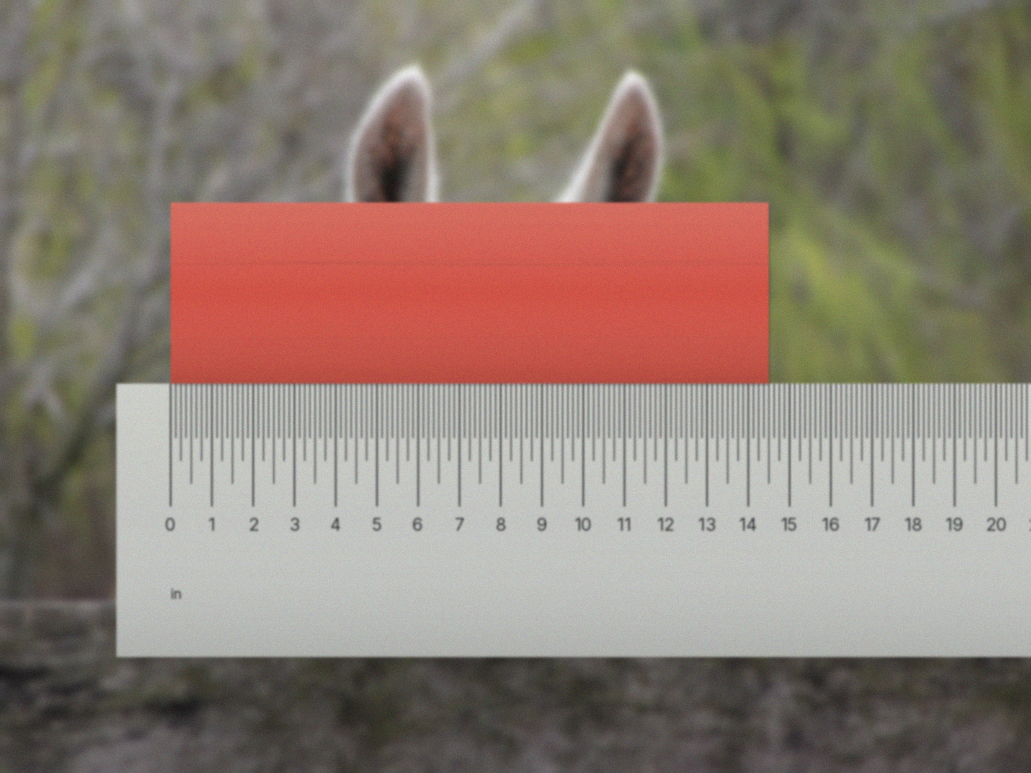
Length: in 14.5
